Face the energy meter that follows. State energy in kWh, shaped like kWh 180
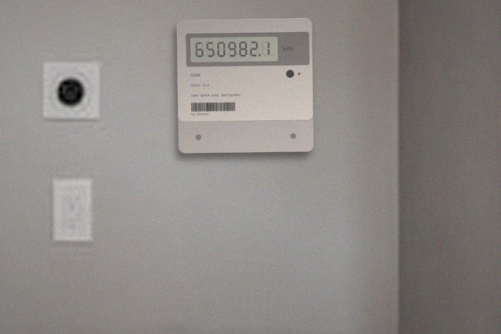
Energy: kWh 650982.1
